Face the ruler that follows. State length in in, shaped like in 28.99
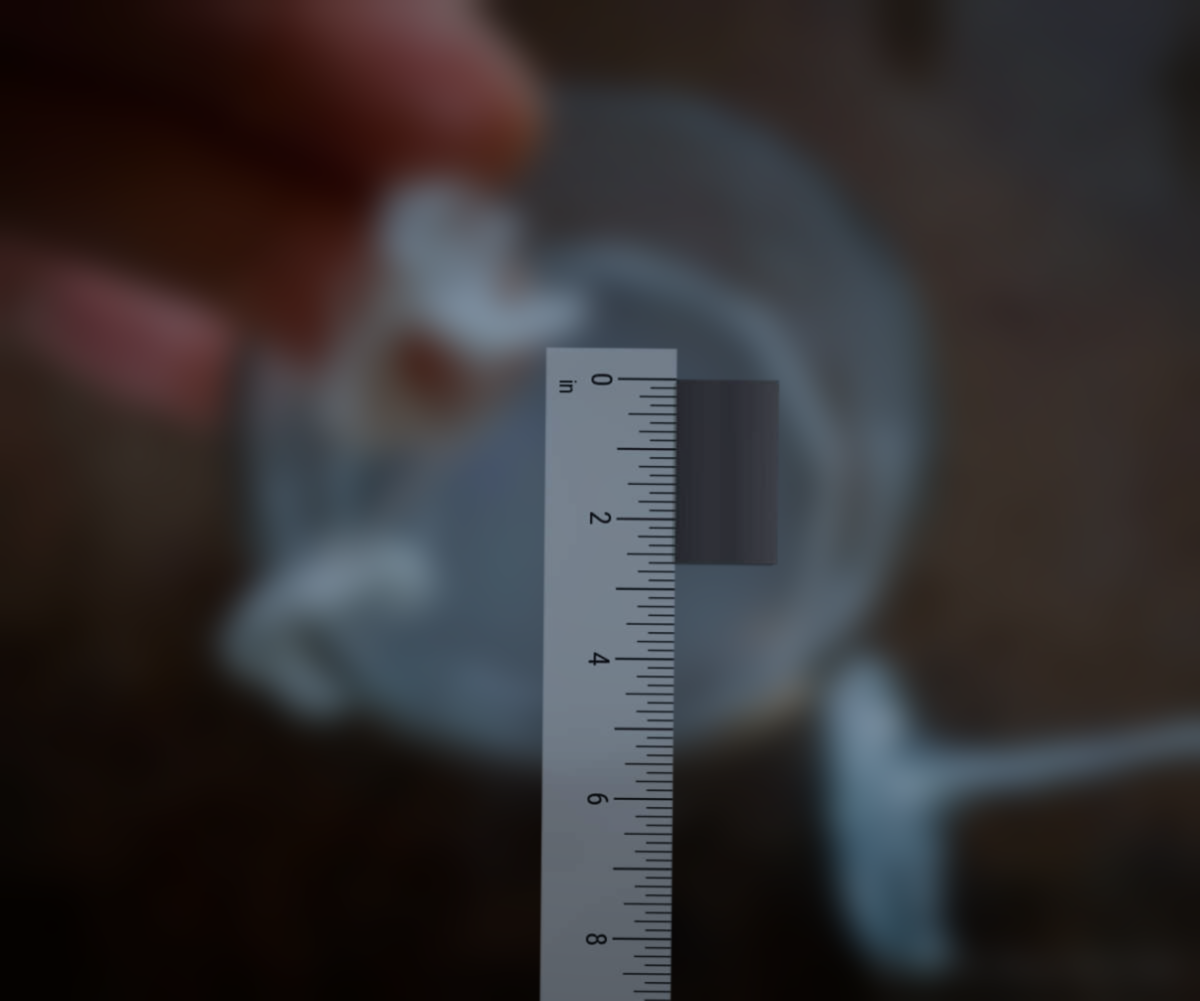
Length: in 2.625
